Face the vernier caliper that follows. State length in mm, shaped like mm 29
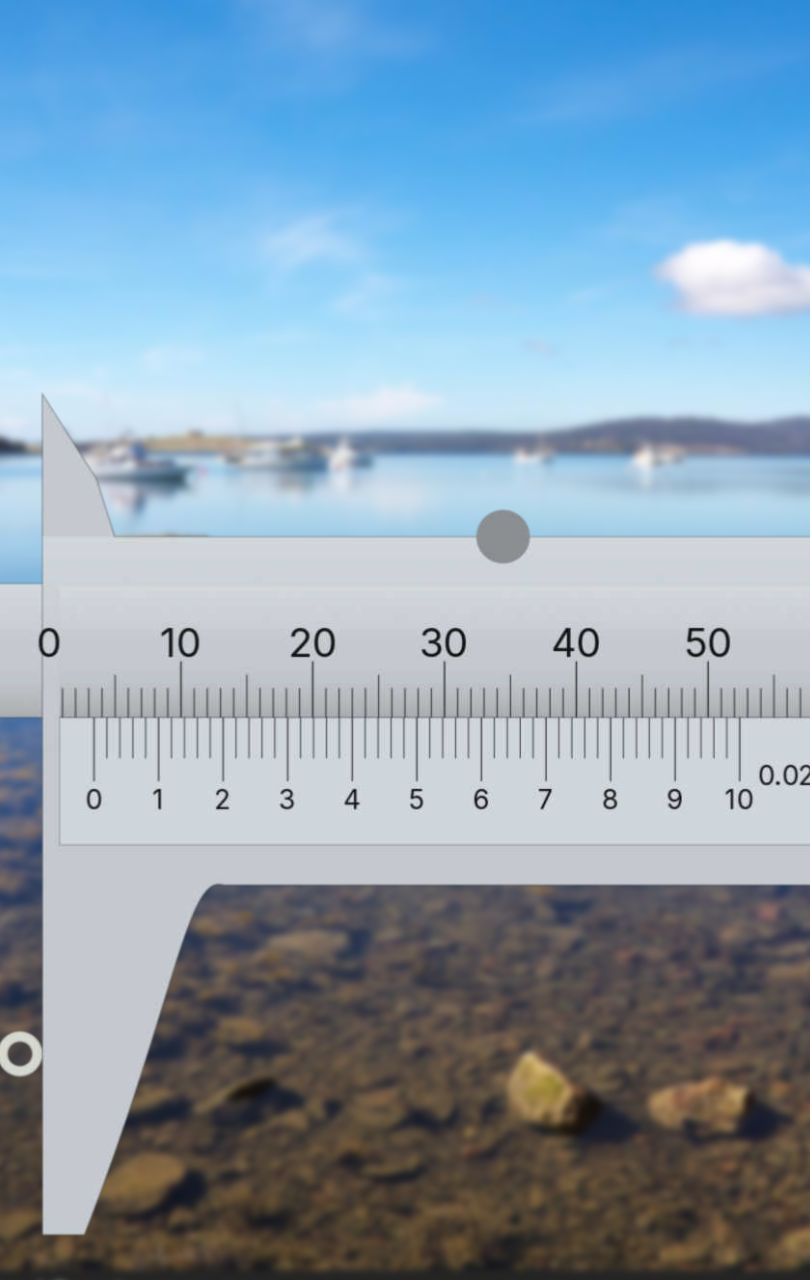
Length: mm 3.4
